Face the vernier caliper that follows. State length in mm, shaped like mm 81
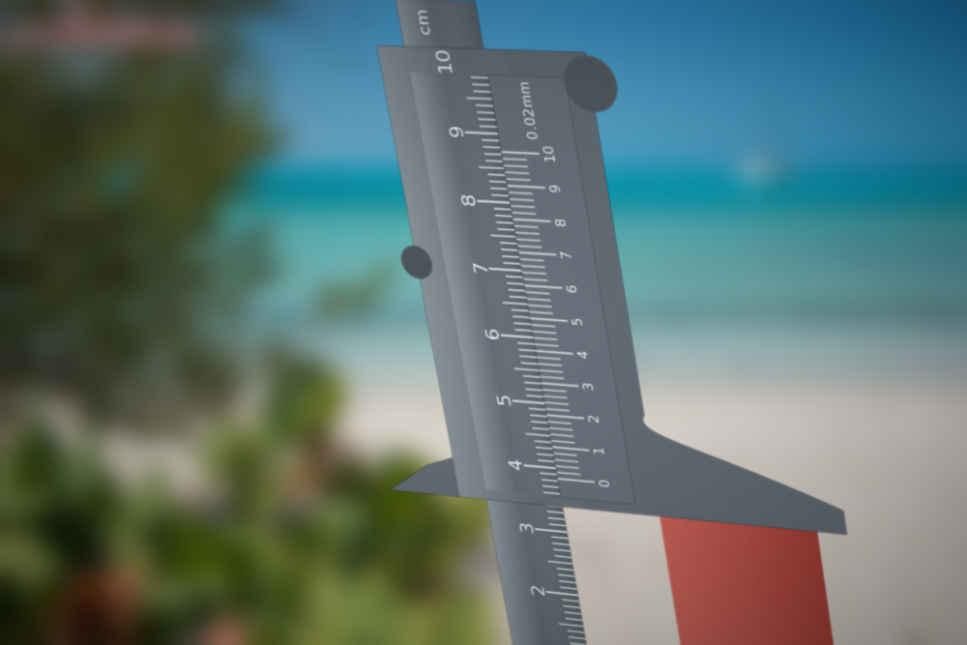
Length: mm 38.4
